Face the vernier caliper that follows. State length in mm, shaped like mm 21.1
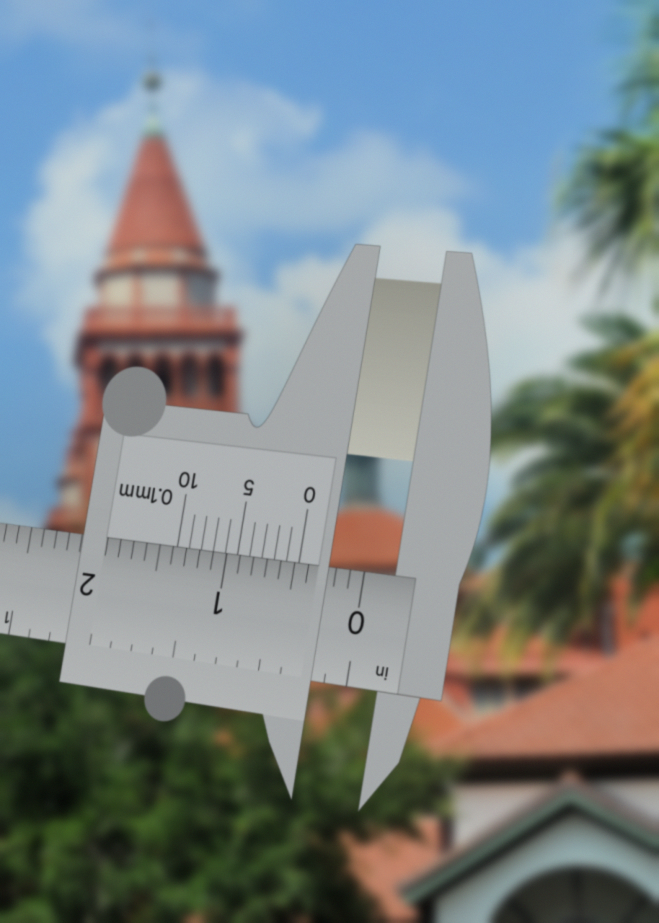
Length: mm 4.7
